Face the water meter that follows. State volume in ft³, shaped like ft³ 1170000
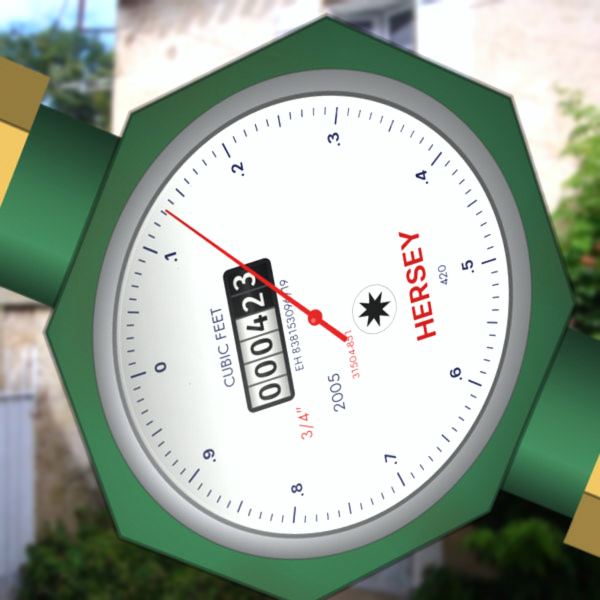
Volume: ft³ 423.13
